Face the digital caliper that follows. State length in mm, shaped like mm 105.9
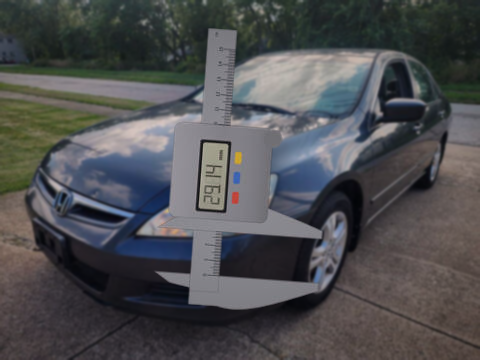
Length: mm 29.14
